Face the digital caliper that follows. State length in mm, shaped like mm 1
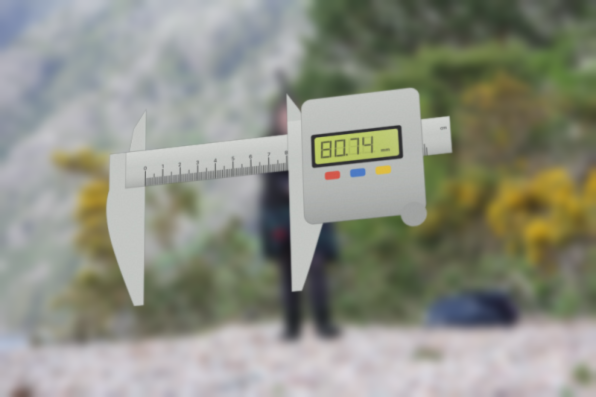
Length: mm 80.74
